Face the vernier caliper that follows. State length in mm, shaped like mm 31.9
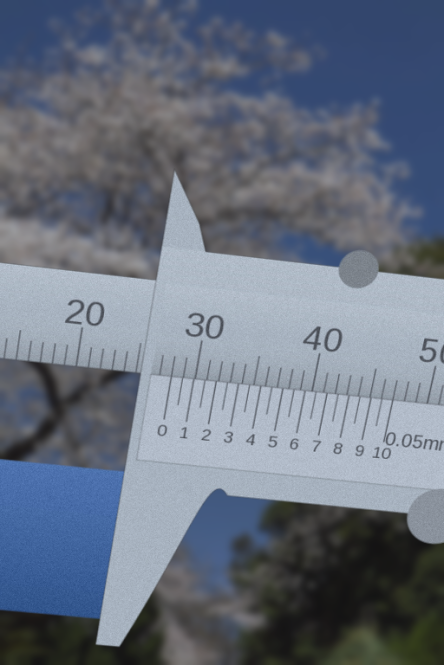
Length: mm 28.0
